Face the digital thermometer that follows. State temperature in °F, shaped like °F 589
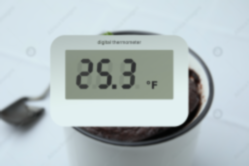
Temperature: °F 25.3
